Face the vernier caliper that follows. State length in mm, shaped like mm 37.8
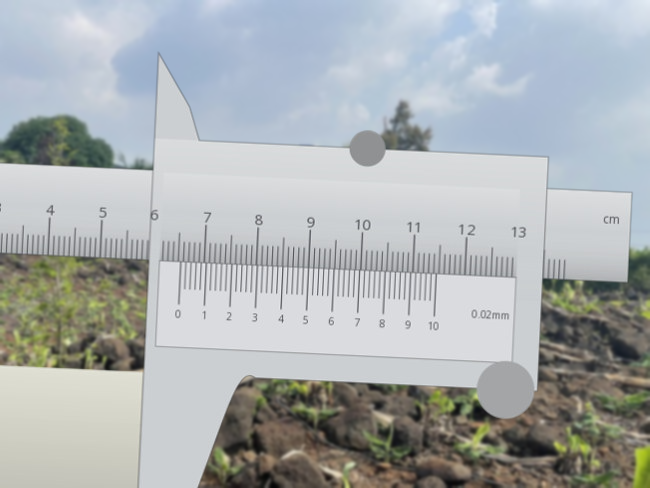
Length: mm 65.5
